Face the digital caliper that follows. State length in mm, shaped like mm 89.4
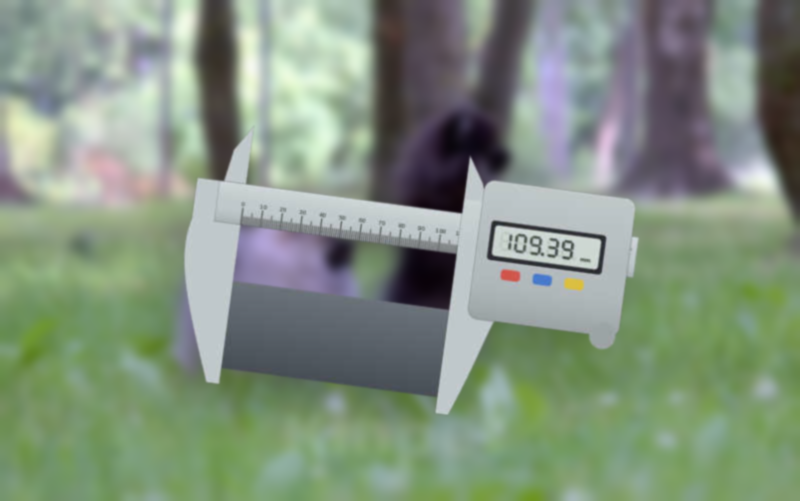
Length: mm 109.39
